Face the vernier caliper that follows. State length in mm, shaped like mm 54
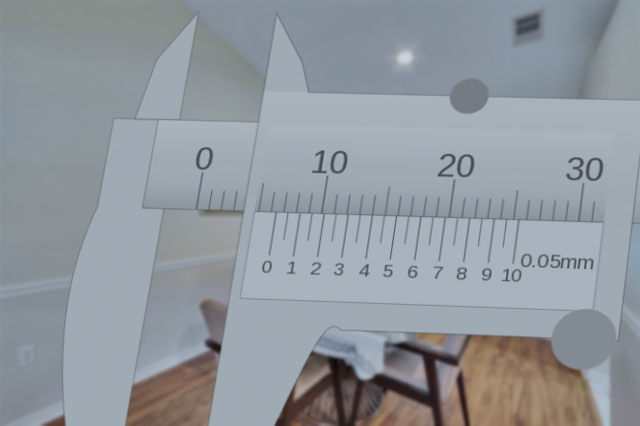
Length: mm 6.4
